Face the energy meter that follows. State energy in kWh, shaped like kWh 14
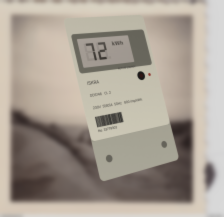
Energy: kWh 72
